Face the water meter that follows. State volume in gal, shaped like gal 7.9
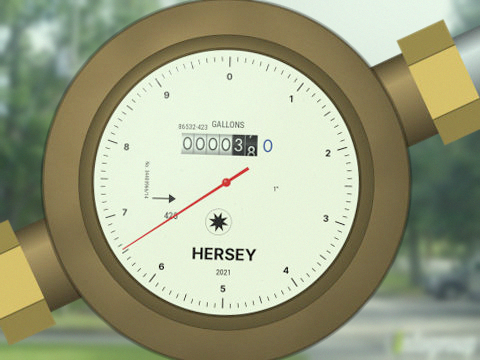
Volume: gal 376.5
